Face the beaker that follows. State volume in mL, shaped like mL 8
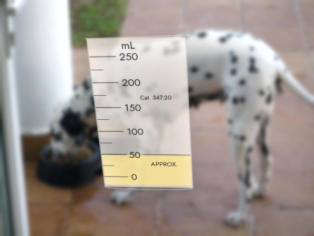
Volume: mL 50
